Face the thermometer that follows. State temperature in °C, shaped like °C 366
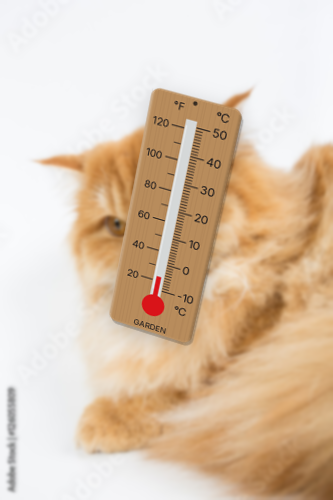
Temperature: °C -5
